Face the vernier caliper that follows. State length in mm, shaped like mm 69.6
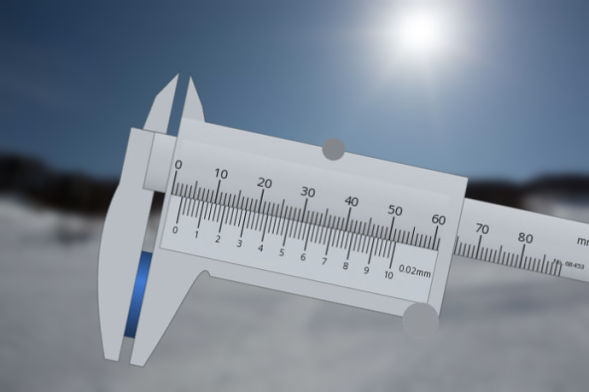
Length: mm 2.5
